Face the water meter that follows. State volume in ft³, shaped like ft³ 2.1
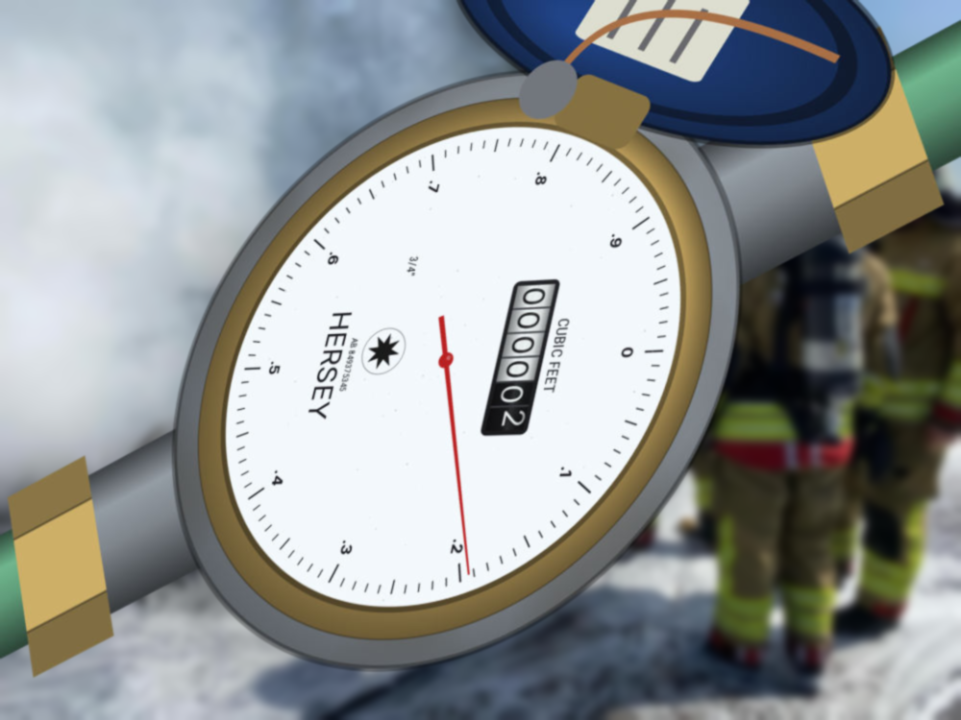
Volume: ft³ 2.19
